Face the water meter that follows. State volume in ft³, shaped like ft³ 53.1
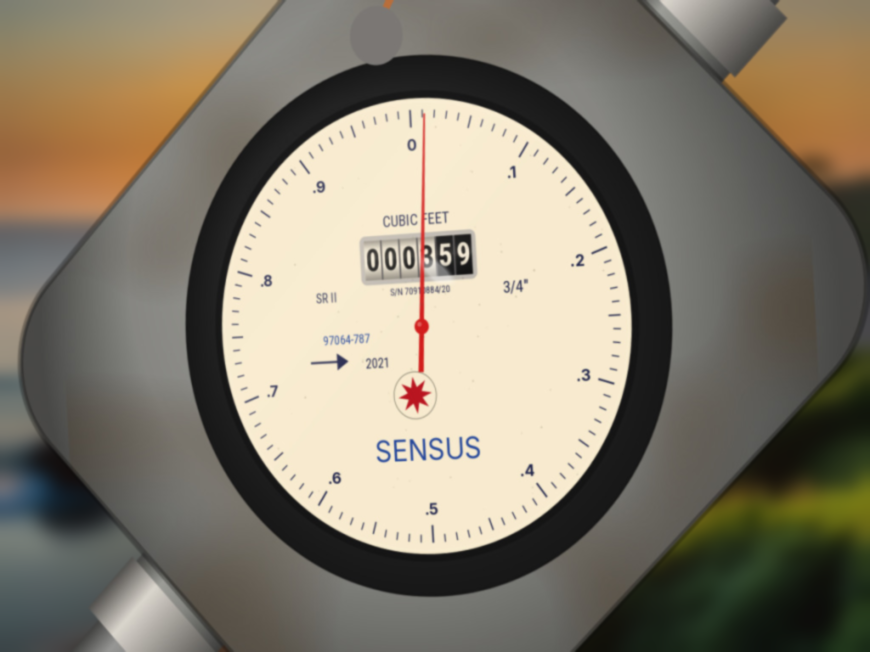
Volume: ft³ 359.01
